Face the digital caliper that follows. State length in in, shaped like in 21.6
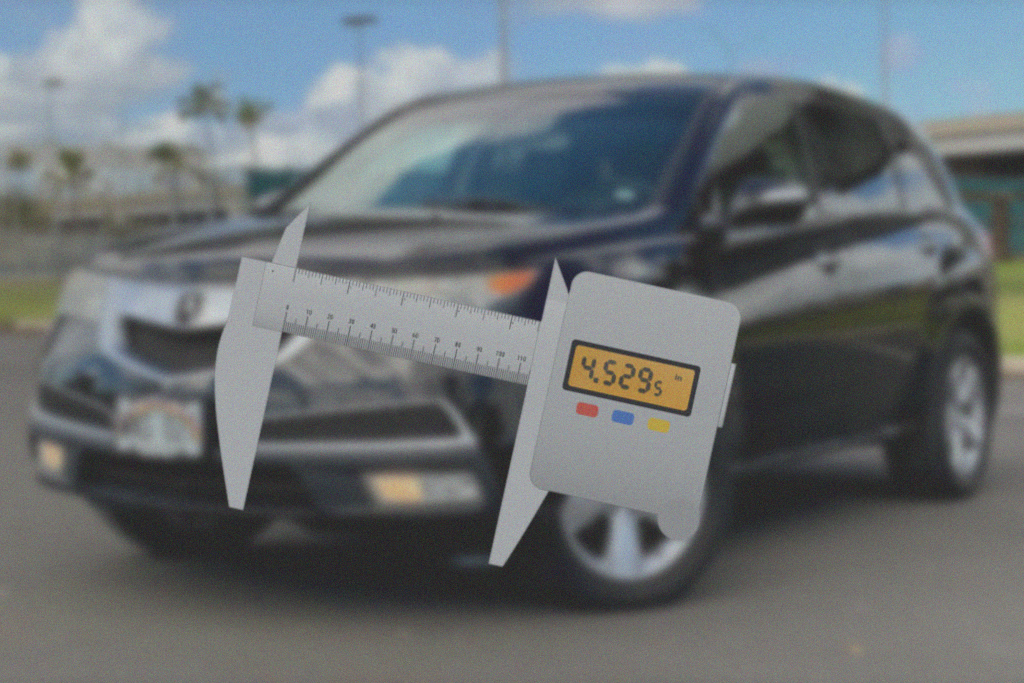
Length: in 4.5295
